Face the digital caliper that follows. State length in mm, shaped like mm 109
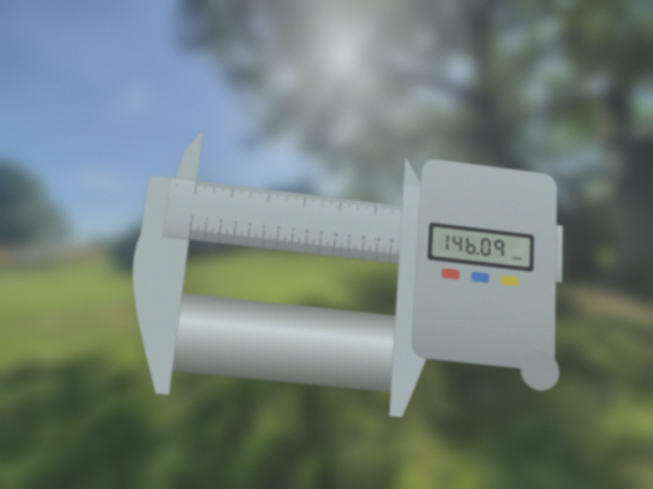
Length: mm 146.09
